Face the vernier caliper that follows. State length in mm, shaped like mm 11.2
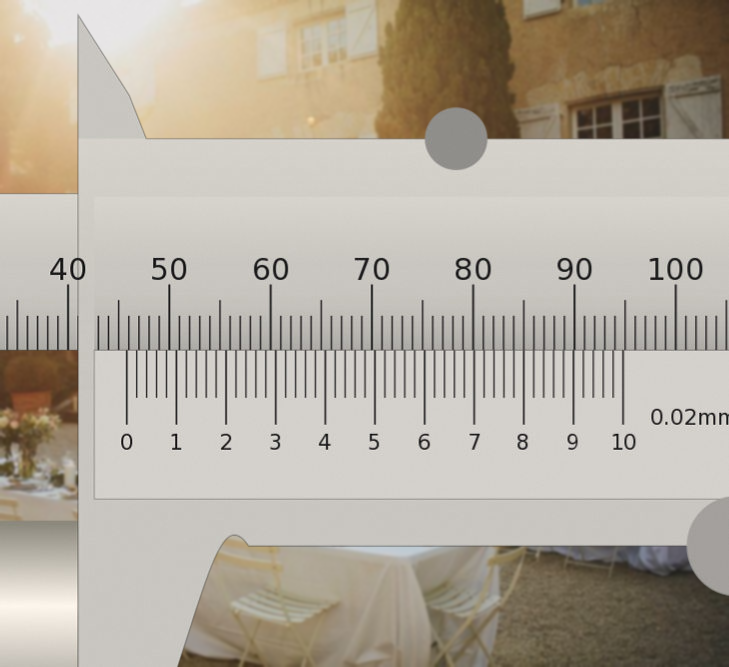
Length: mm 45.8
